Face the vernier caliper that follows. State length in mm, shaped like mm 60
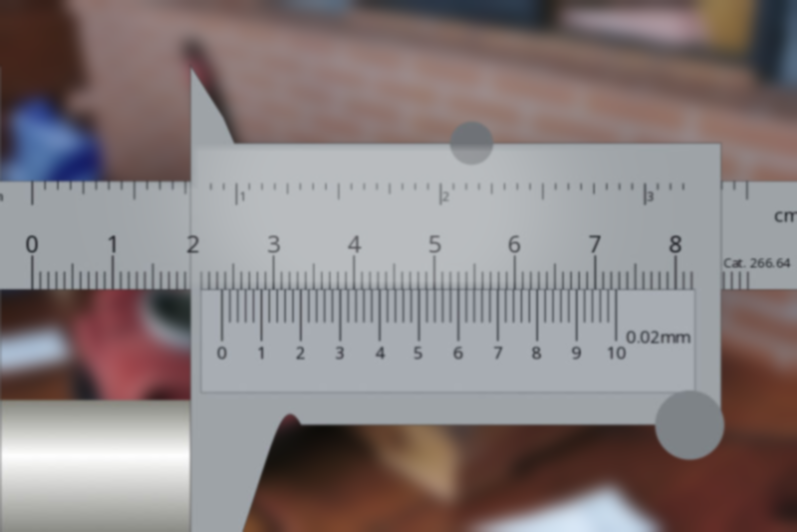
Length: mm 23.6
